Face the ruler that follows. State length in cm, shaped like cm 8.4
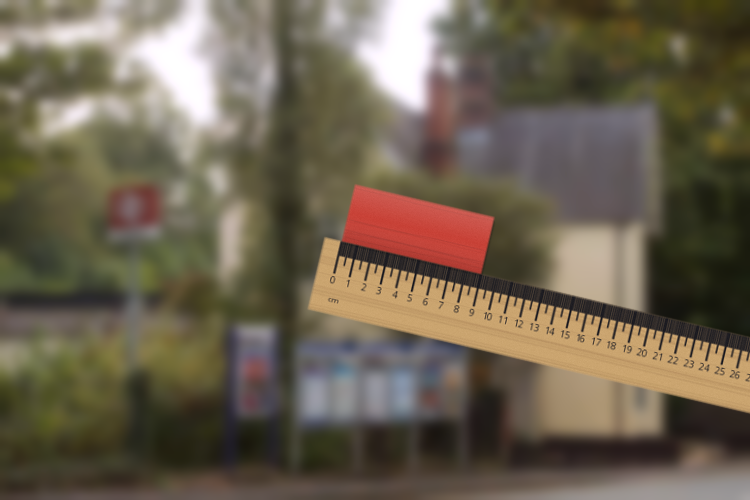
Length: cm 9
